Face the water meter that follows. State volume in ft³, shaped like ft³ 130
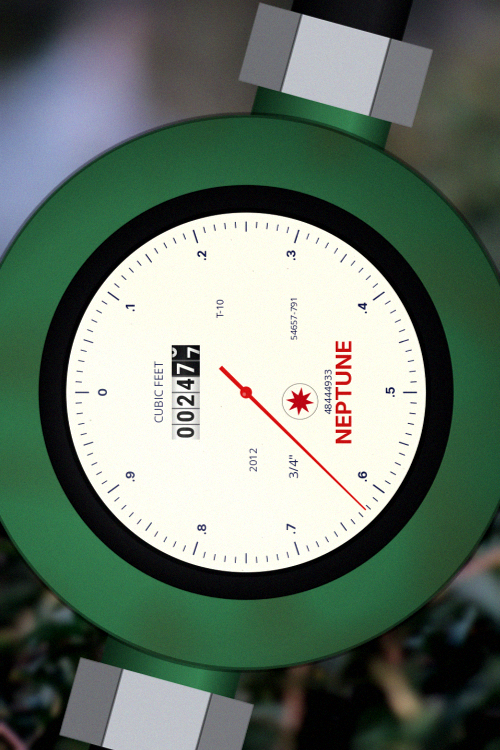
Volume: ft³ 2476.62
